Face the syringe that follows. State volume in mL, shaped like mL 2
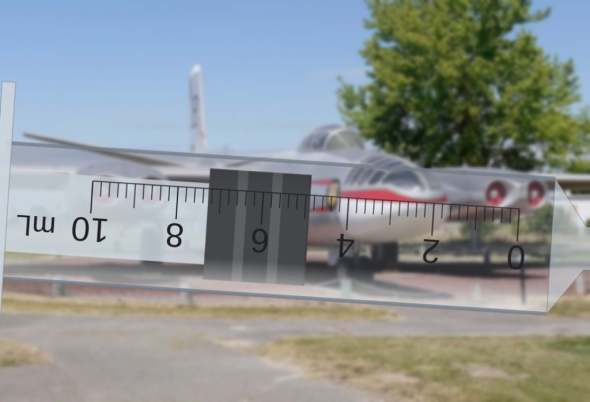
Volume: mL 4.9
